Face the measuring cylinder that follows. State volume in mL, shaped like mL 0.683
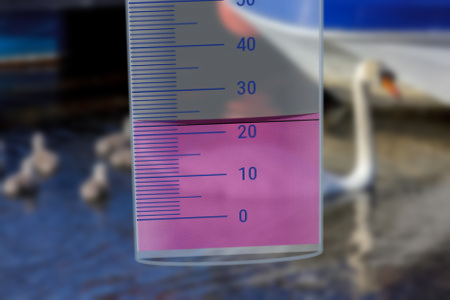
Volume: mL 22
